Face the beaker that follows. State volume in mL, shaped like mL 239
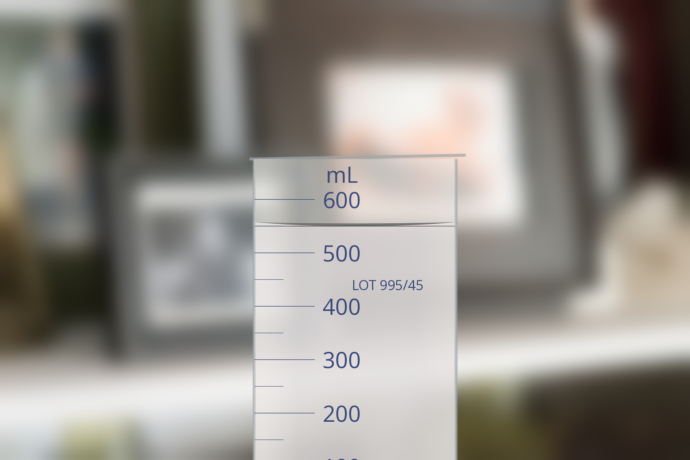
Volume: mL 550
